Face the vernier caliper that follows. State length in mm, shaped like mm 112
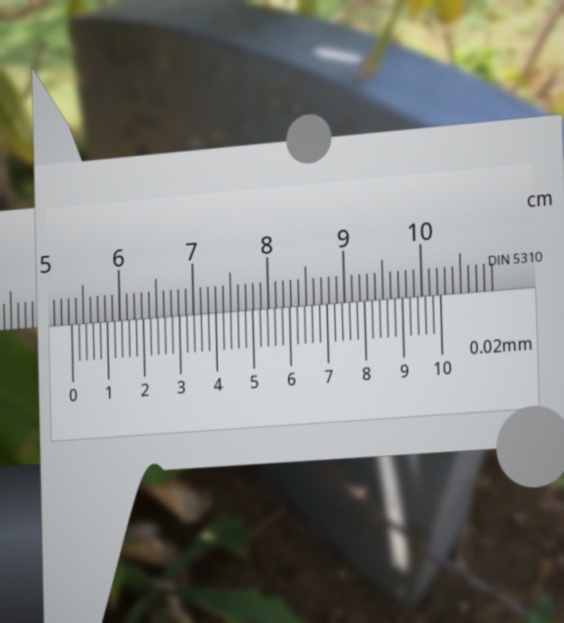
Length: mm 53.4
